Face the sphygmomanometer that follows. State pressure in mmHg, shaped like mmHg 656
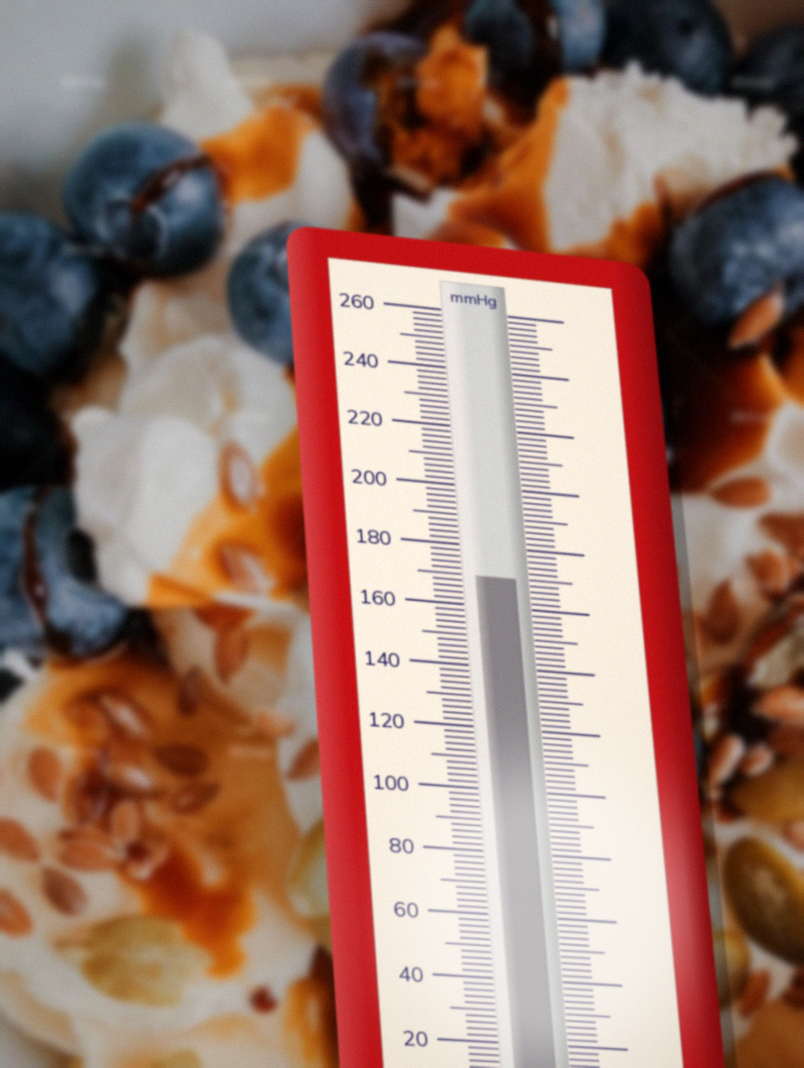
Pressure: mmHg 170
